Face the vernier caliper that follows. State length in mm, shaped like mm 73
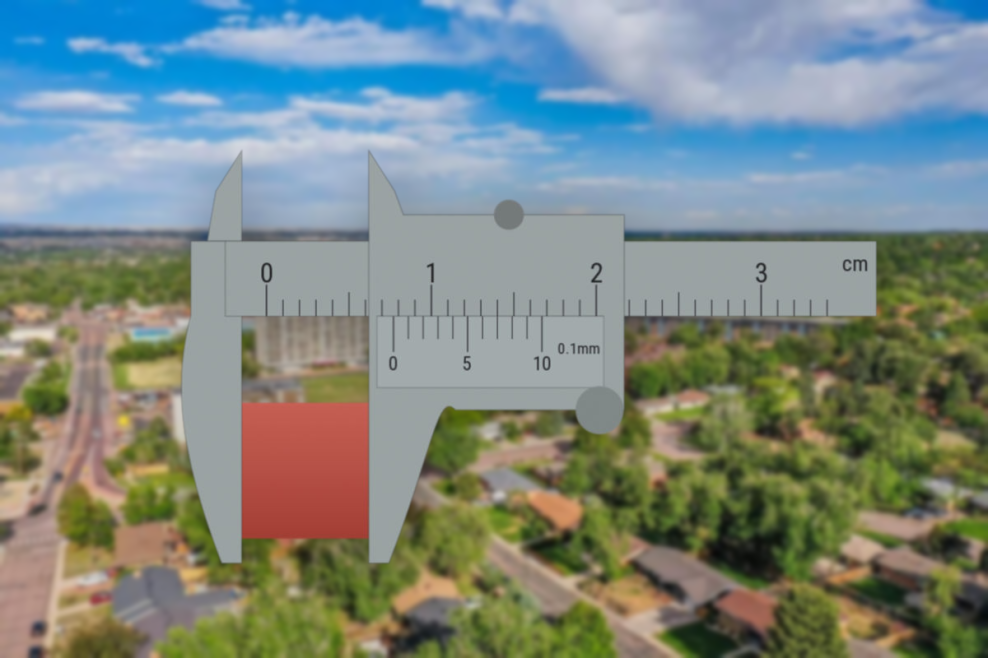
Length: mm 7.7
